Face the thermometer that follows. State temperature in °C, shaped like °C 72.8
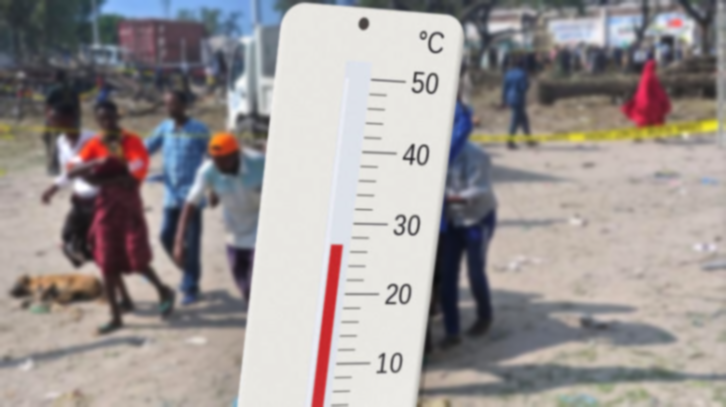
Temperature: °C 27
